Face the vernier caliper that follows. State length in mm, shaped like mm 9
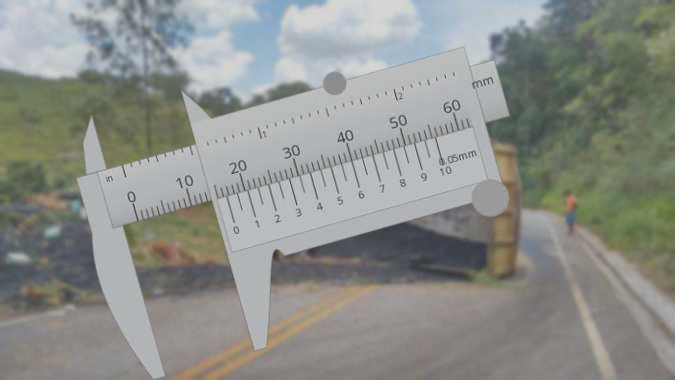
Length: mm 16.6
